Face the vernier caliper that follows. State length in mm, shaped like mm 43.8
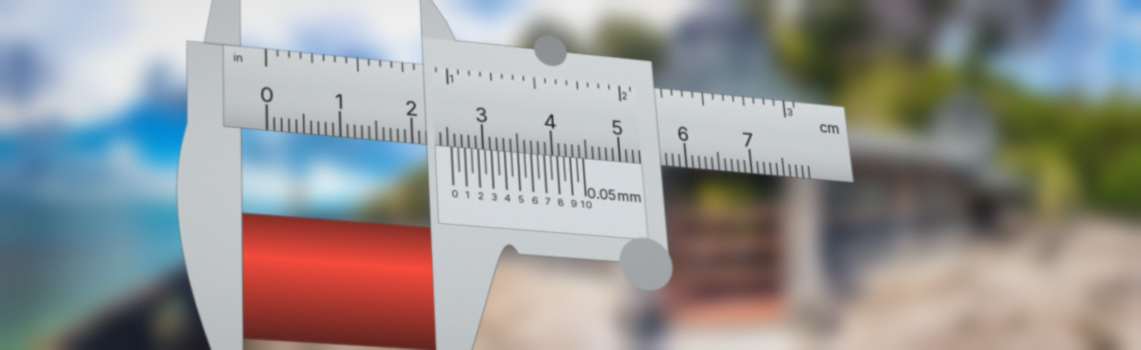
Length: mm 25.5
